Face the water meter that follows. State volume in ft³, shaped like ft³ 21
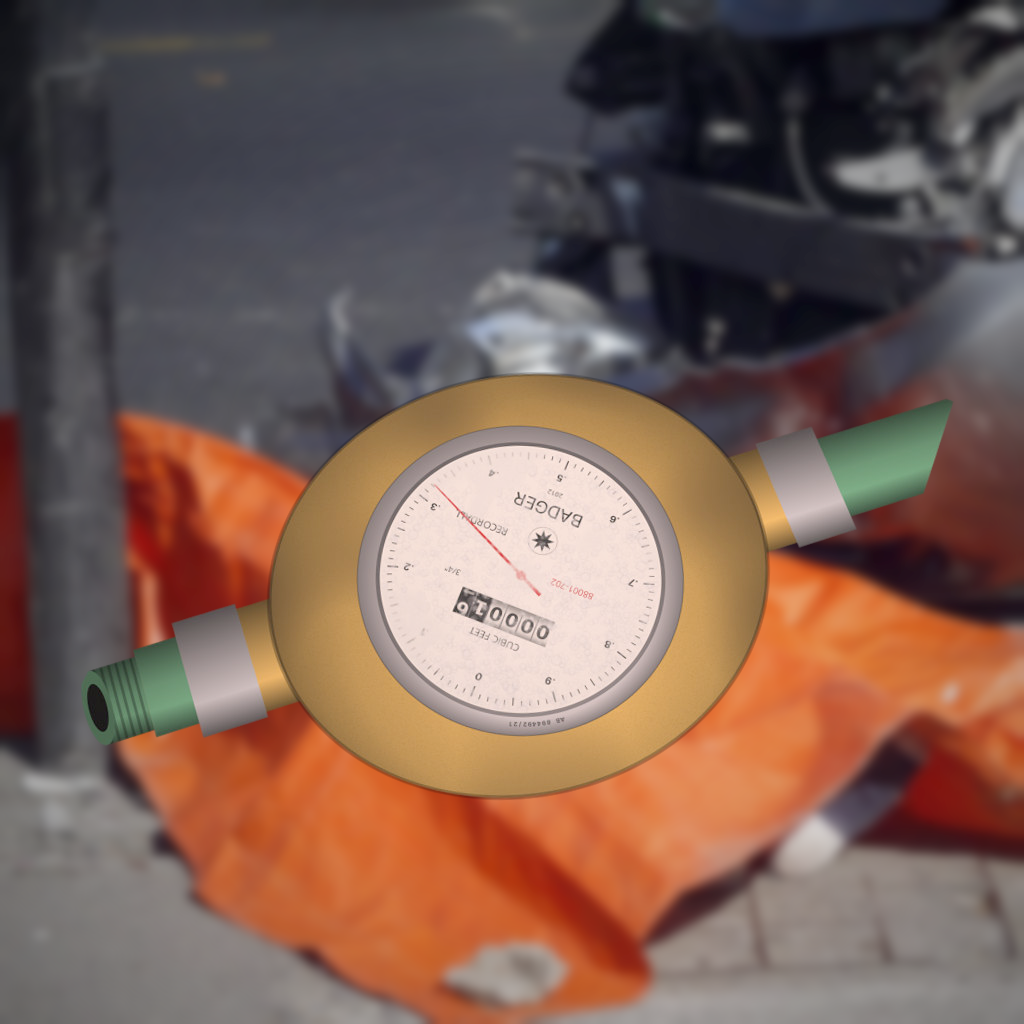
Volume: ft³ 16.32
